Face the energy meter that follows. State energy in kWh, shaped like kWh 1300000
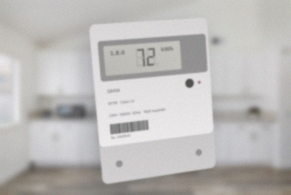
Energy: kWh 72
